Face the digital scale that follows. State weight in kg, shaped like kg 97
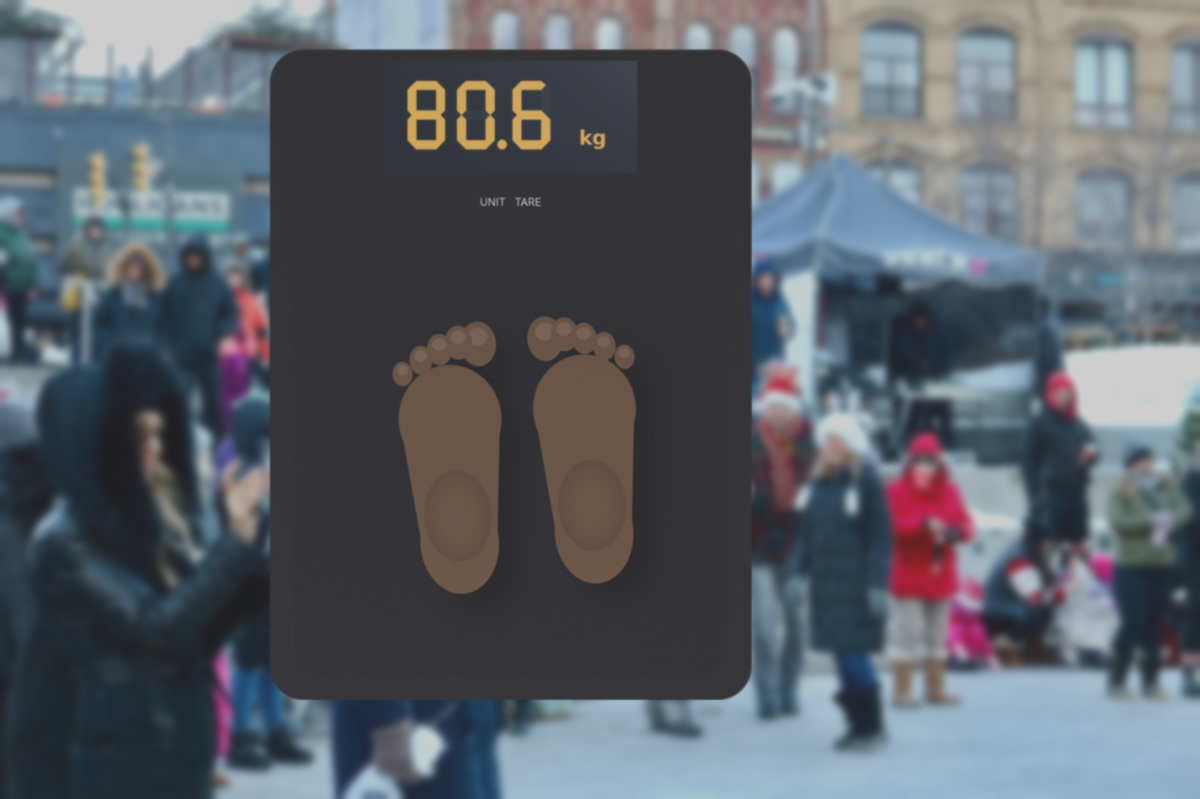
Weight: kg 80.6
